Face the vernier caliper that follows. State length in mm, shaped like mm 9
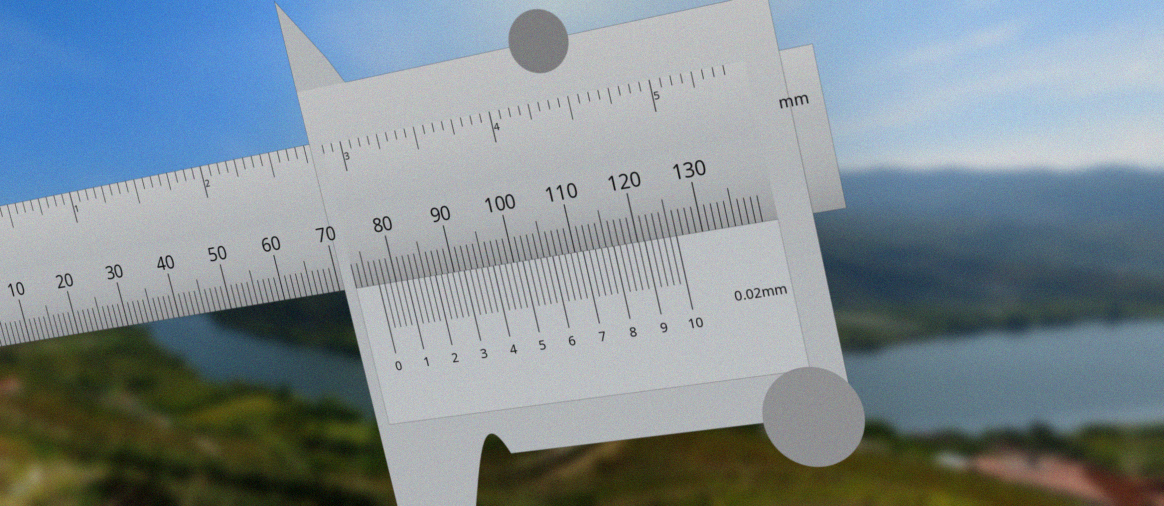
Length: mm 77.0
